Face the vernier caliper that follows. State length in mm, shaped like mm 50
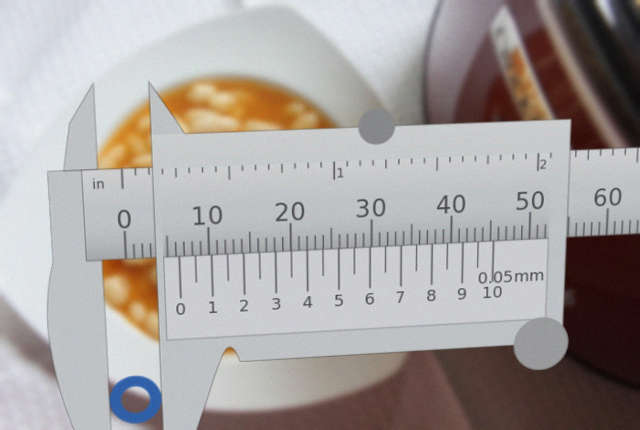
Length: mm 6.4
